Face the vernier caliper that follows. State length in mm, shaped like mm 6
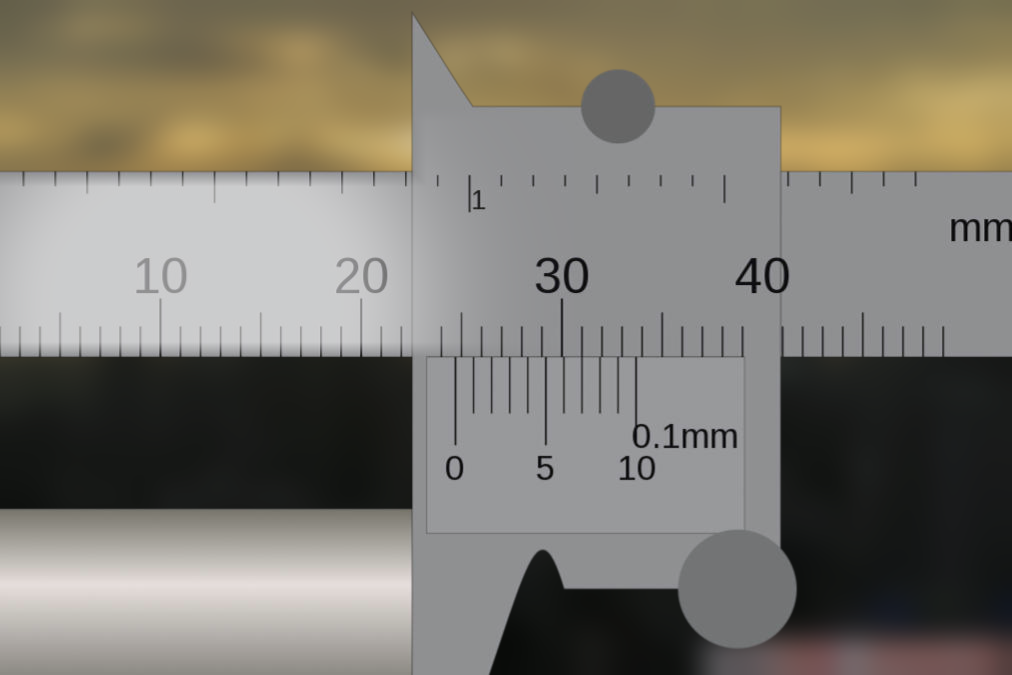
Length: mm 24.7
